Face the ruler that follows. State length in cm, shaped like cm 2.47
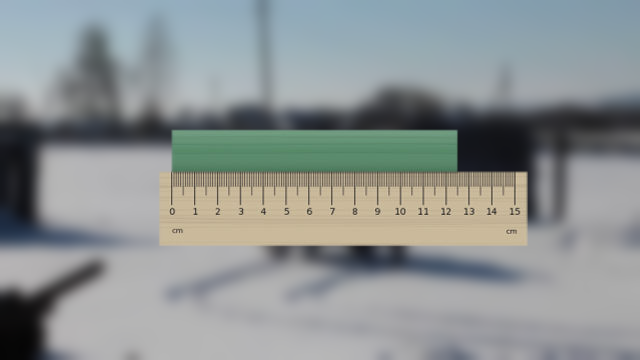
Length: cm 12.5
